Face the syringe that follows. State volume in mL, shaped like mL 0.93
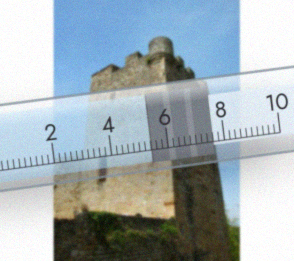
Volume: mL 5.4
